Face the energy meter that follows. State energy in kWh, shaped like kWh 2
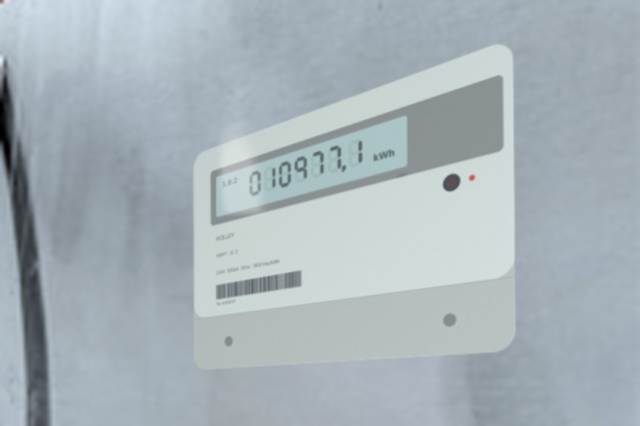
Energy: kWh 10977.1
